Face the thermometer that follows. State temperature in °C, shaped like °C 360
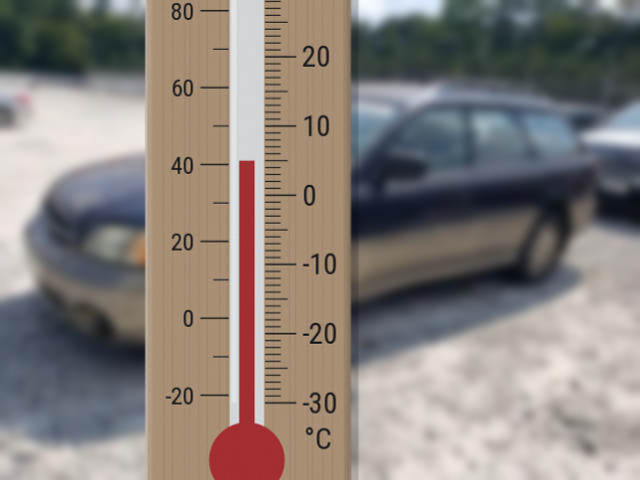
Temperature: °C 5
